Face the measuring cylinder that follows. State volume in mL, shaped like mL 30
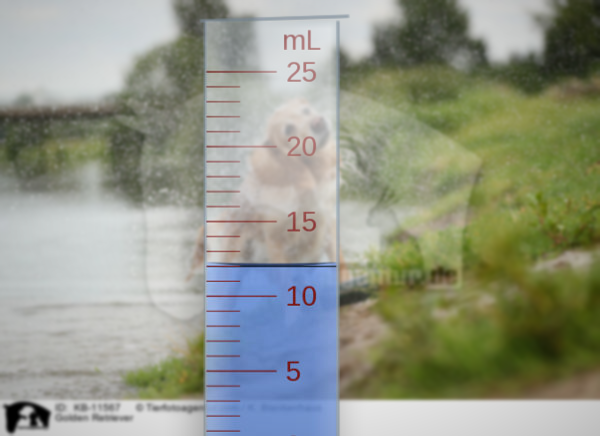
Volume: mL 12
